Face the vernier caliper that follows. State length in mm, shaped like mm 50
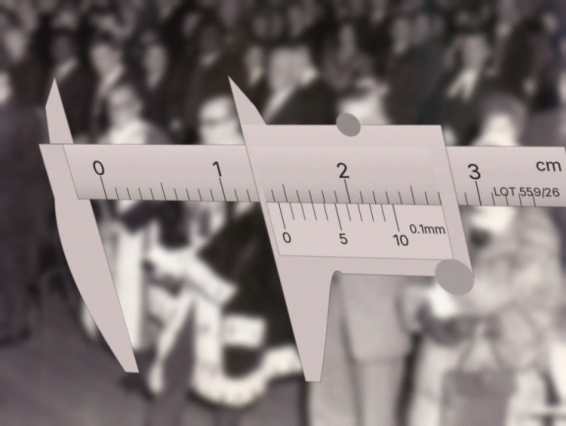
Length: mm 14.3
